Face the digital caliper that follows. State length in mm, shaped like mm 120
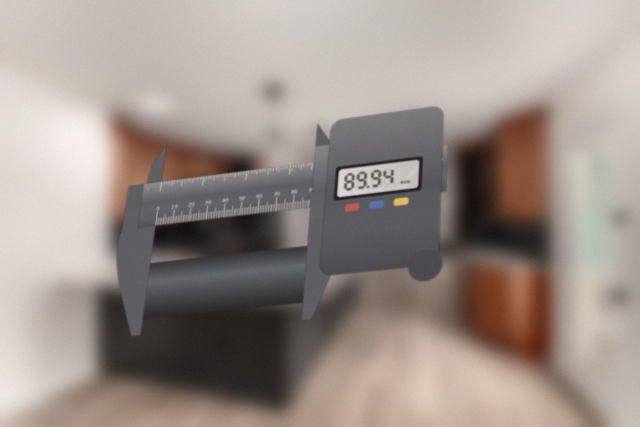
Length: mm 89.94
